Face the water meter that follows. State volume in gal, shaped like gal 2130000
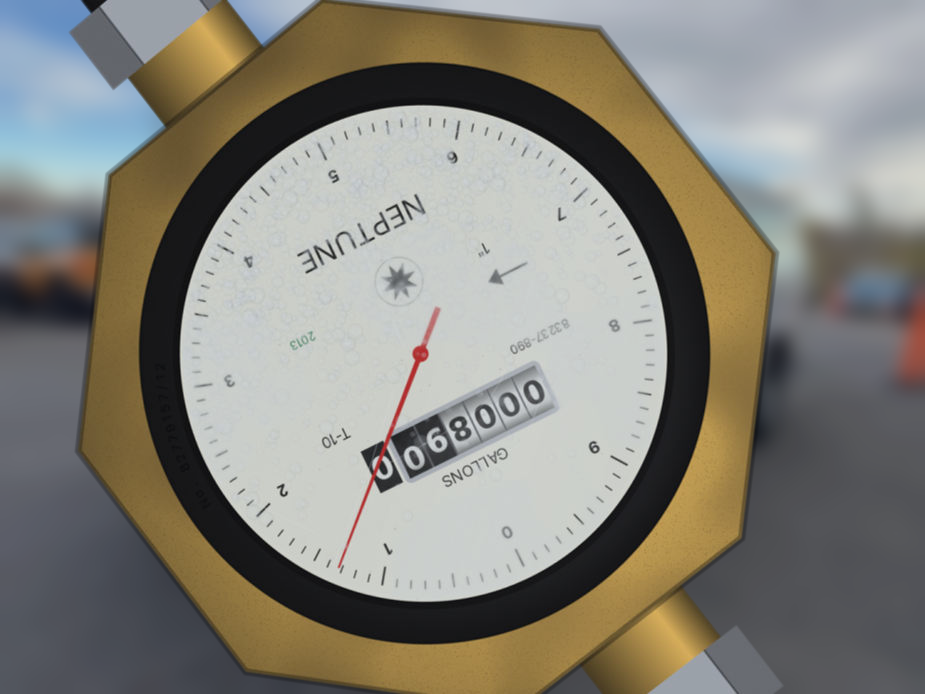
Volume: gal 8901.3
